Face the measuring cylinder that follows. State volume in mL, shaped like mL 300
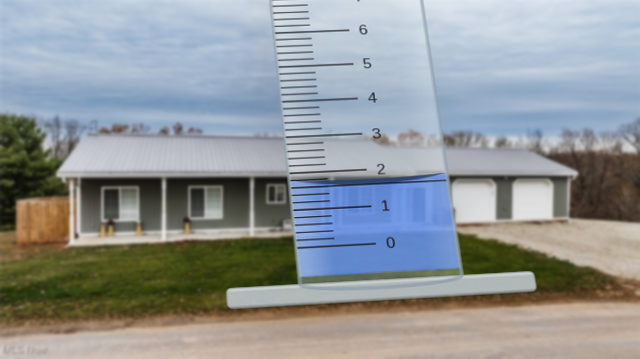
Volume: mL 1.6
